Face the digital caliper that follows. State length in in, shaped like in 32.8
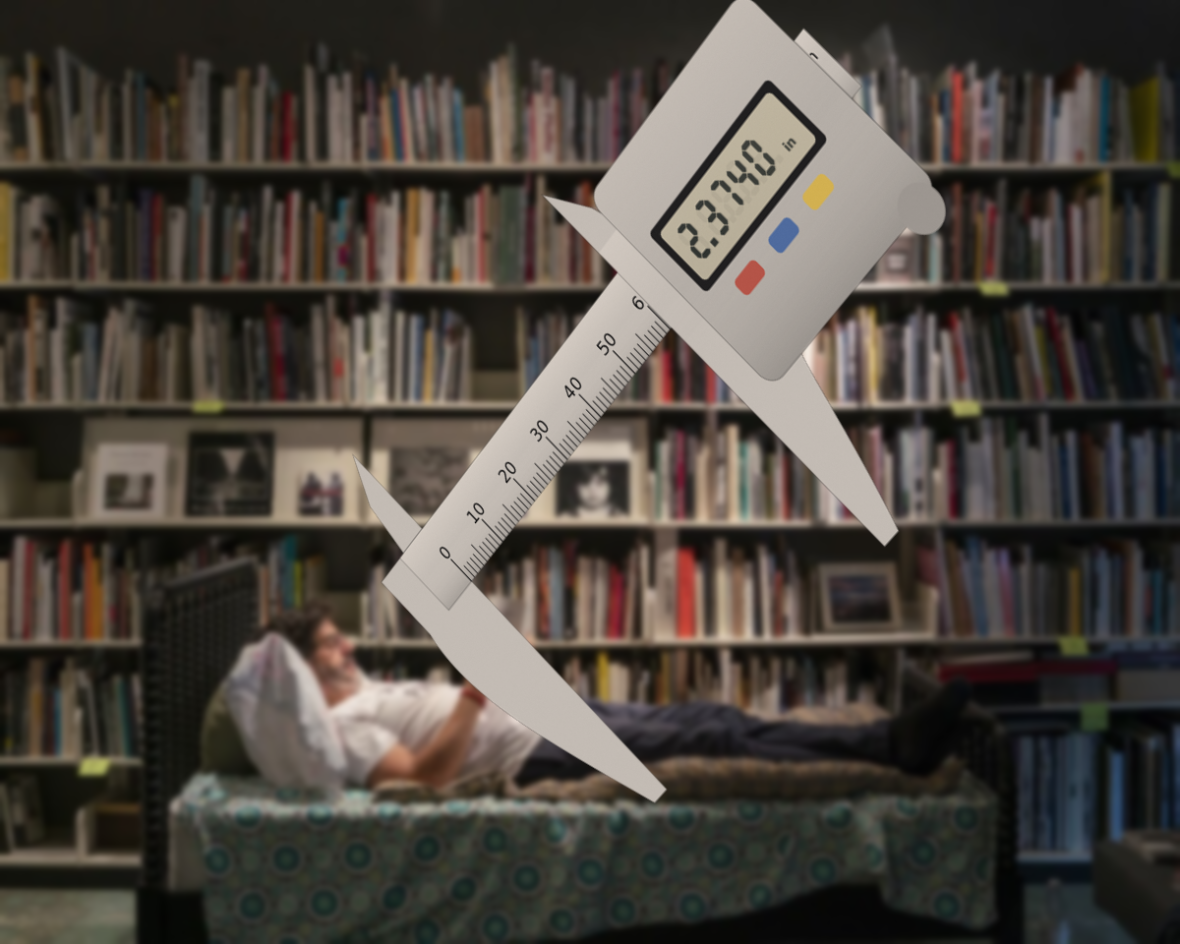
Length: in 2.3740
